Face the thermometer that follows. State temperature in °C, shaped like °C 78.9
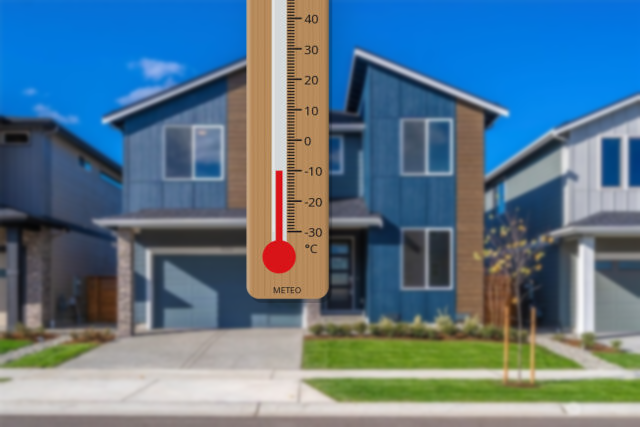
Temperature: °C -10
